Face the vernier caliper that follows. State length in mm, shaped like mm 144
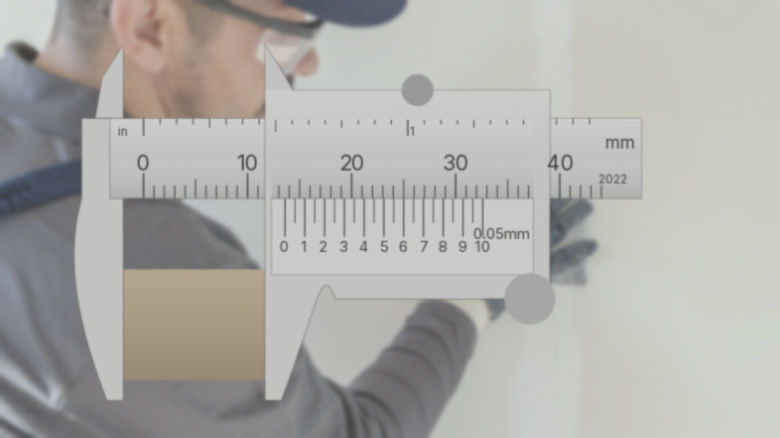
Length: mm 13.6
